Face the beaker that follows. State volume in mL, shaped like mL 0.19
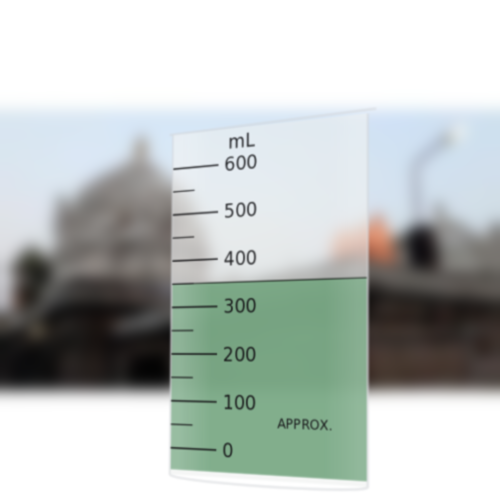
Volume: mL 350
